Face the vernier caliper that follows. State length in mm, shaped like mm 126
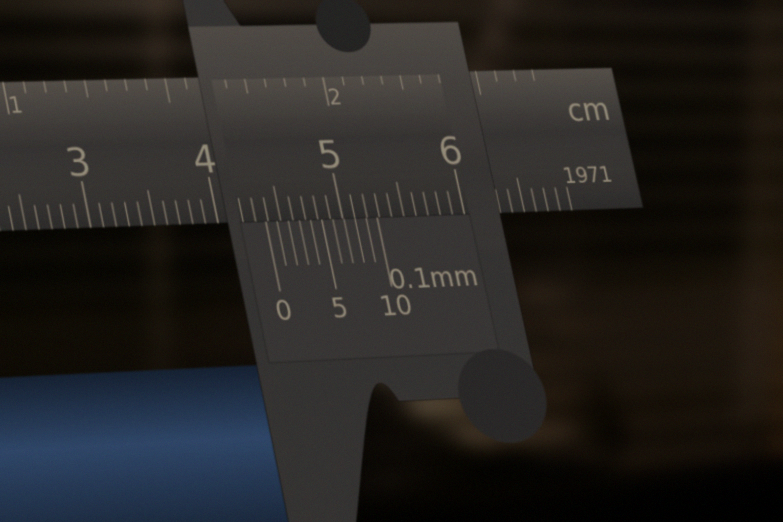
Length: mm 43.8
